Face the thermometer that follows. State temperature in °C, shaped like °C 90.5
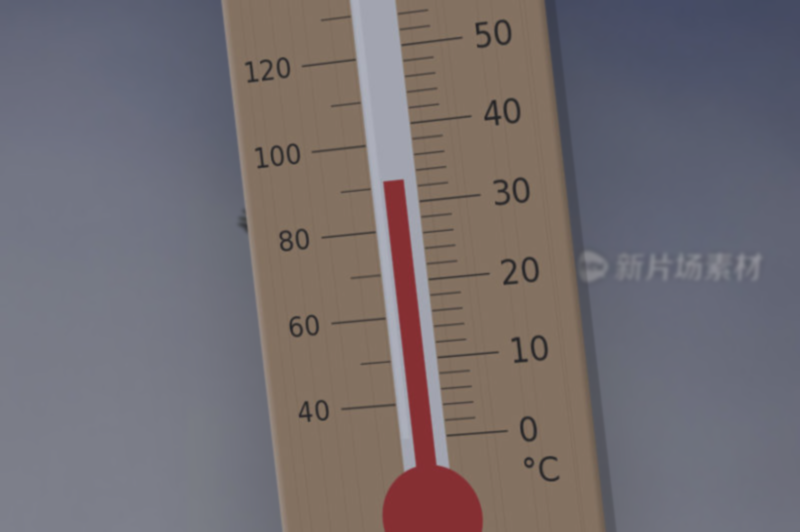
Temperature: °C 33
